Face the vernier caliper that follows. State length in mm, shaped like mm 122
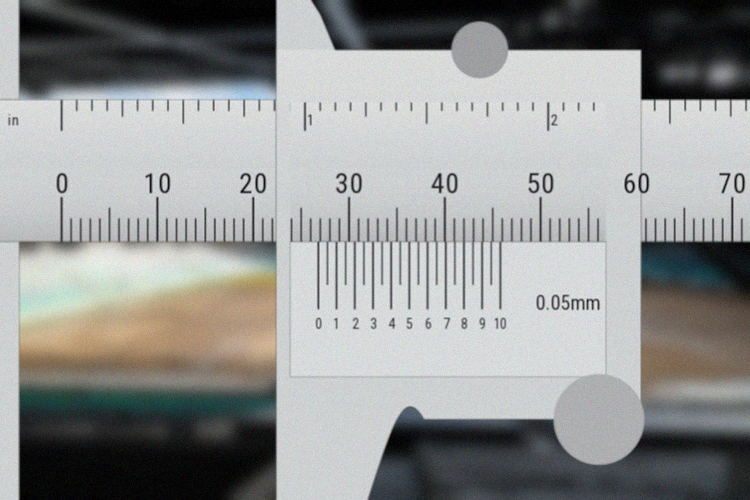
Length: mm 26.8
